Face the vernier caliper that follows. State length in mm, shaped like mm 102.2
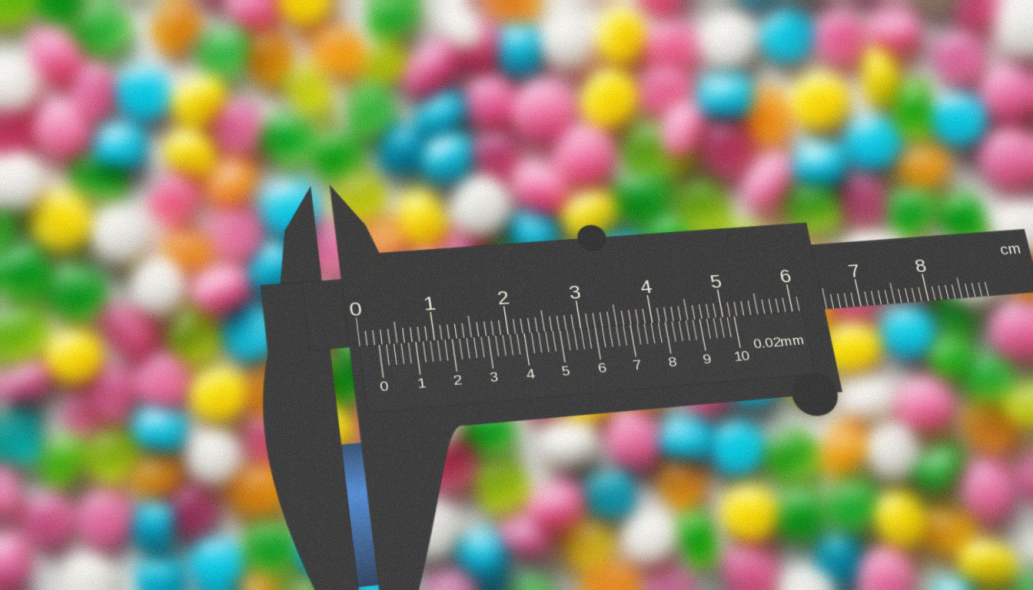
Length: mm 2.6
